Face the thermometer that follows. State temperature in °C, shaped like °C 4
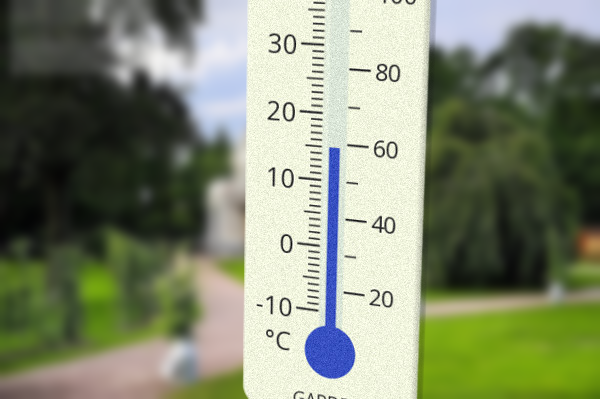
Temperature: °C 15
